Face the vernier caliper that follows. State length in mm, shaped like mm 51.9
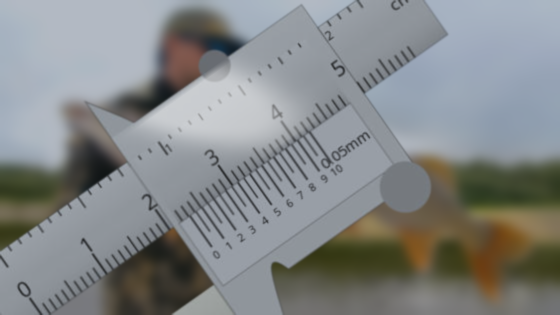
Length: mm 23.2
